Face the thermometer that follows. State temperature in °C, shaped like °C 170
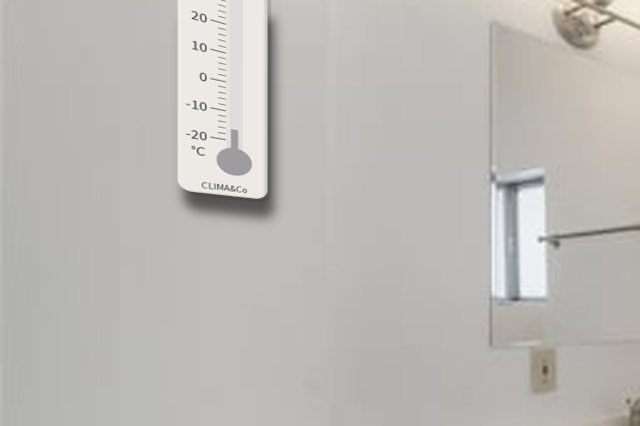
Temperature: °C -16
